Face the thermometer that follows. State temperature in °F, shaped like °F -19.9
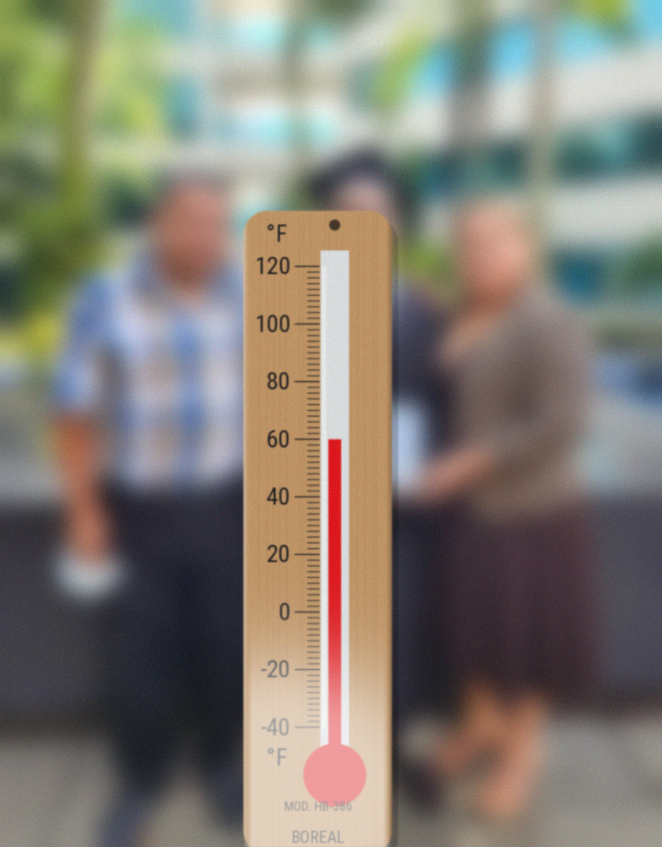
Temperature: °F 60
